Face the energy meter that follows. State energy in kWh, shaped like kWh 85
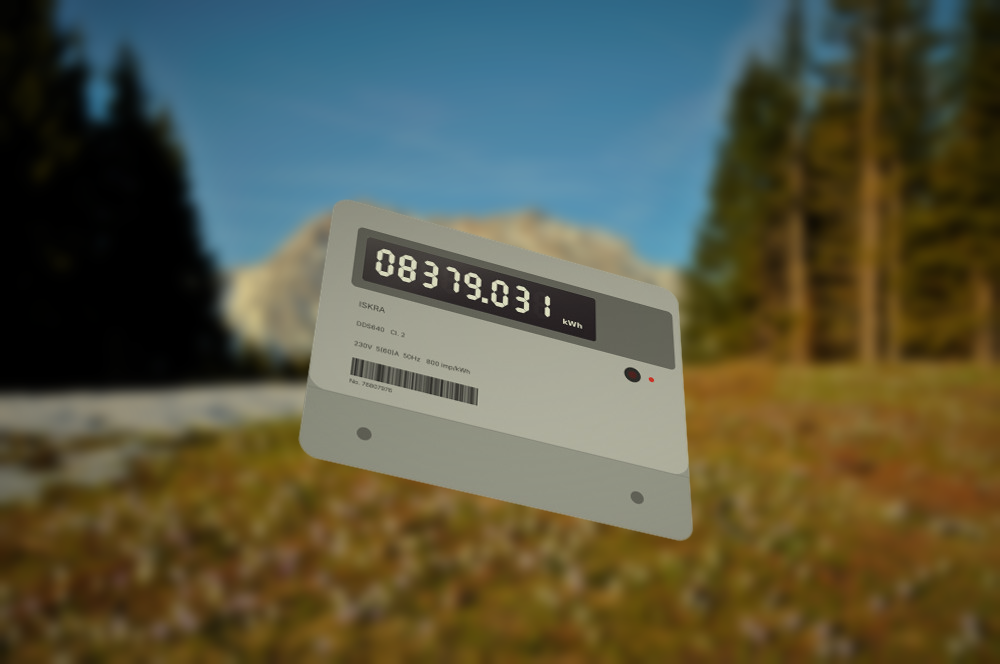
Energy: kWh 8379.031
